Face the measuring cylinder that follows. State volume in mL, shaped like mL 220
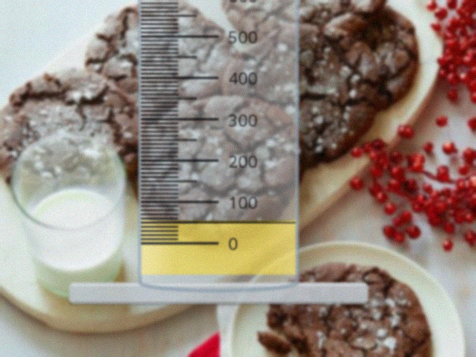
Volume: mL 50
